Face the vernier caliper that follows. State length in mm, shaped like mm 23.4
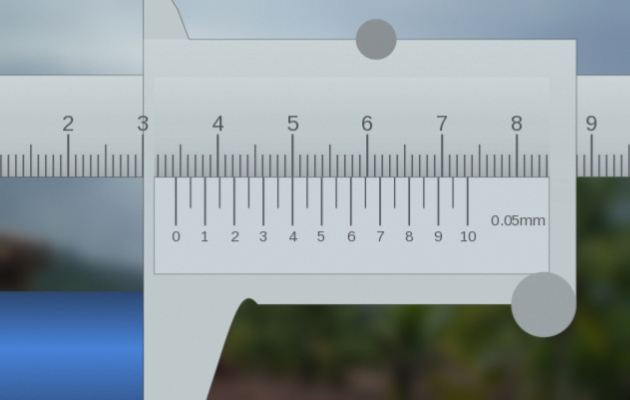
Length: mm 34.4
